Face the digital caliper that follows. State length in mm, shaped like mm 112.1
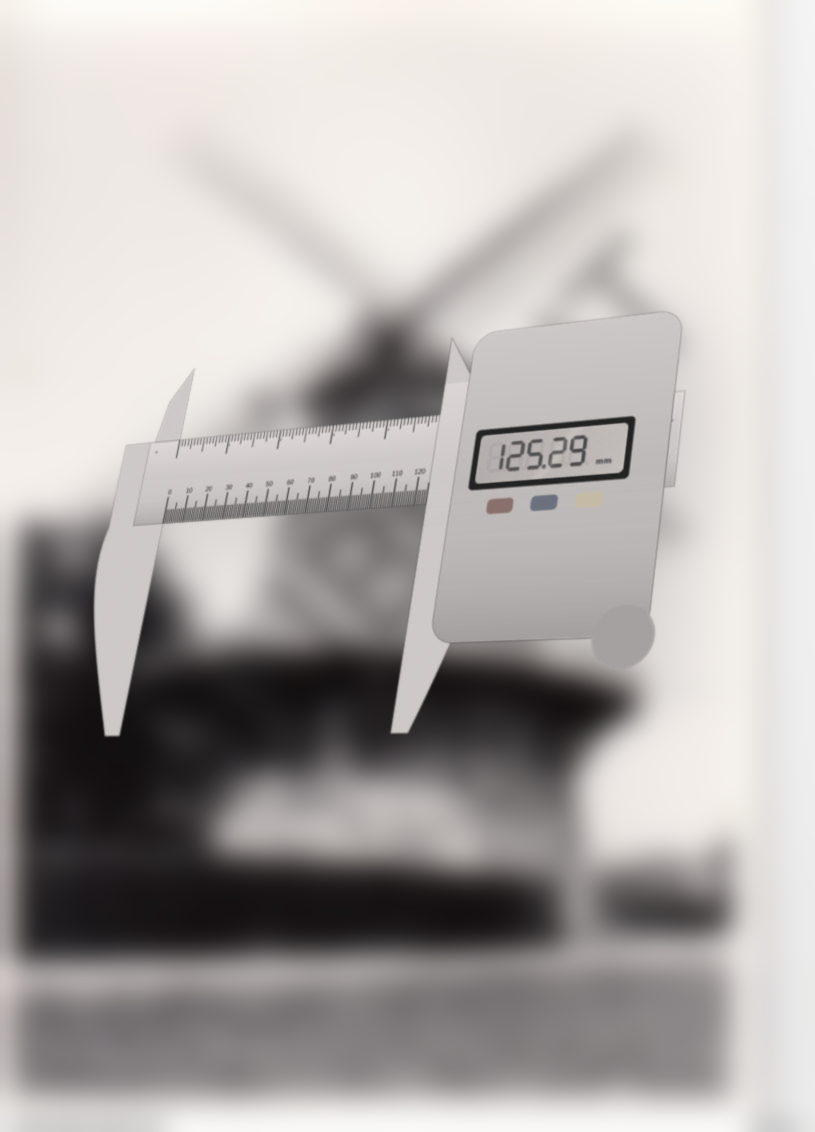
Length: mm 125.29
